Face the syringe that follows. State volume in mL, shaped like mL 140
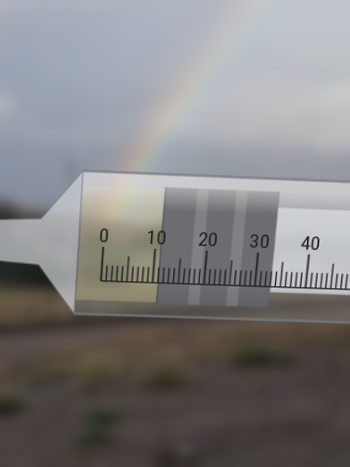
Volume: mL 11
